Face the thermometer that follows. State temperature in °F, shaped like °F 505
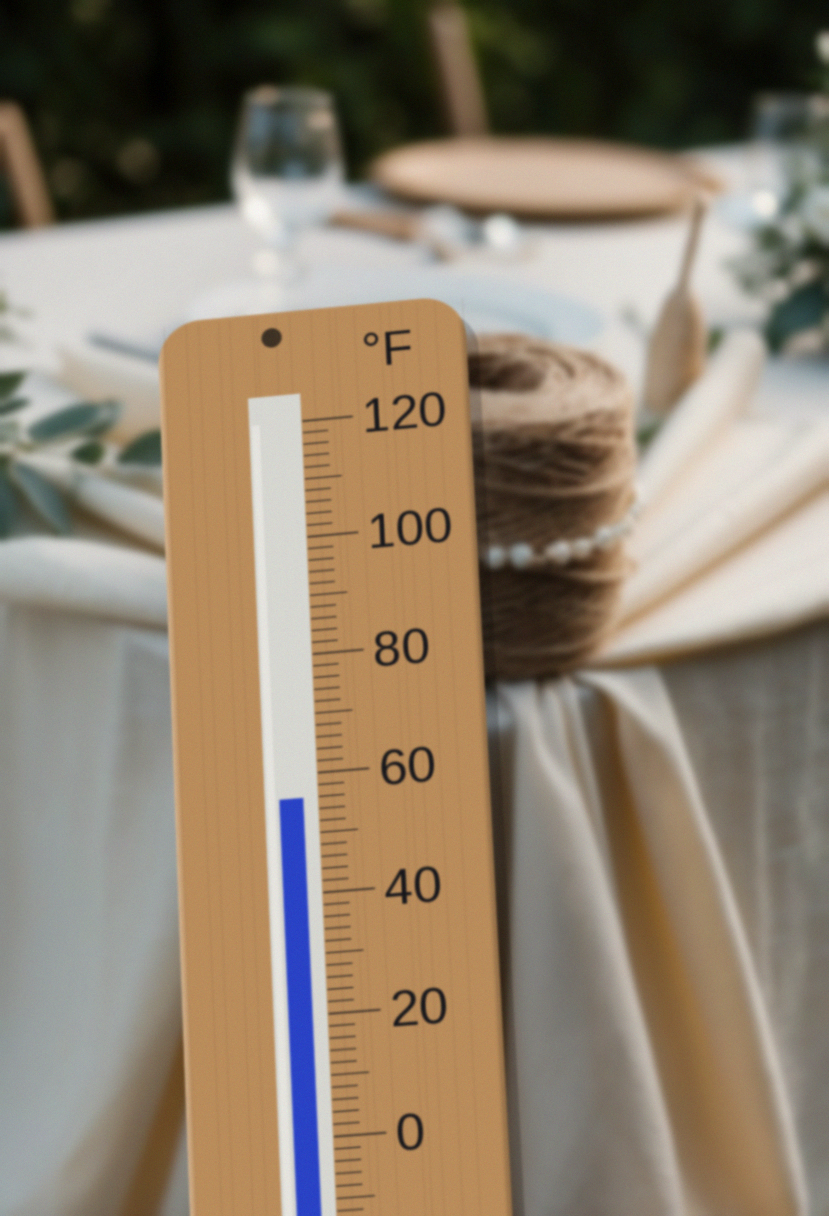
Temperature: °F 56
